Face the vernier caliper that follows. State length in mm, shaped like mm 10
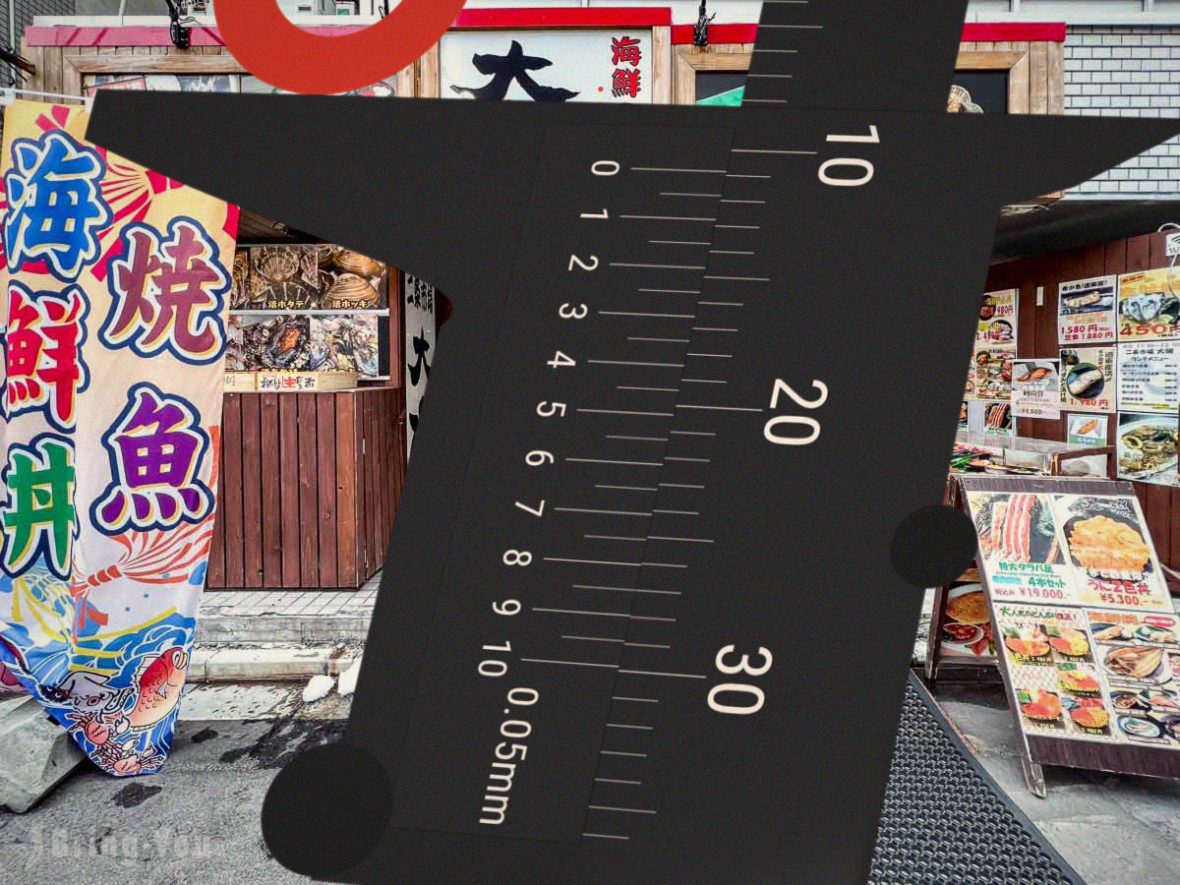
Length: mm 10.85
